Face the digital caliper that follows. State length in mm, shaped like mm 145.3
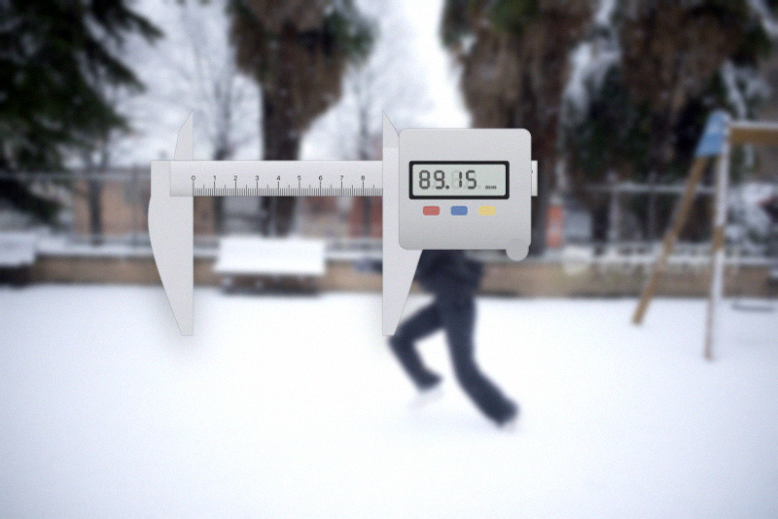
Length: mm 89.15
